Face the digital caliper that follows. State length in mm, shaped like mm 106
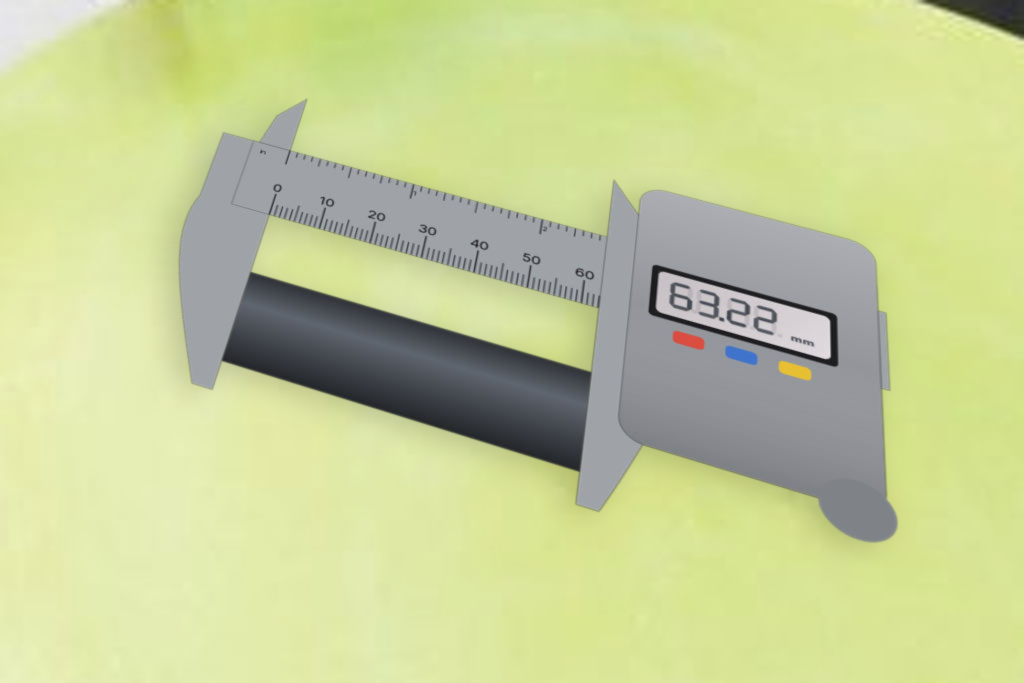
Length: mm 63.22
